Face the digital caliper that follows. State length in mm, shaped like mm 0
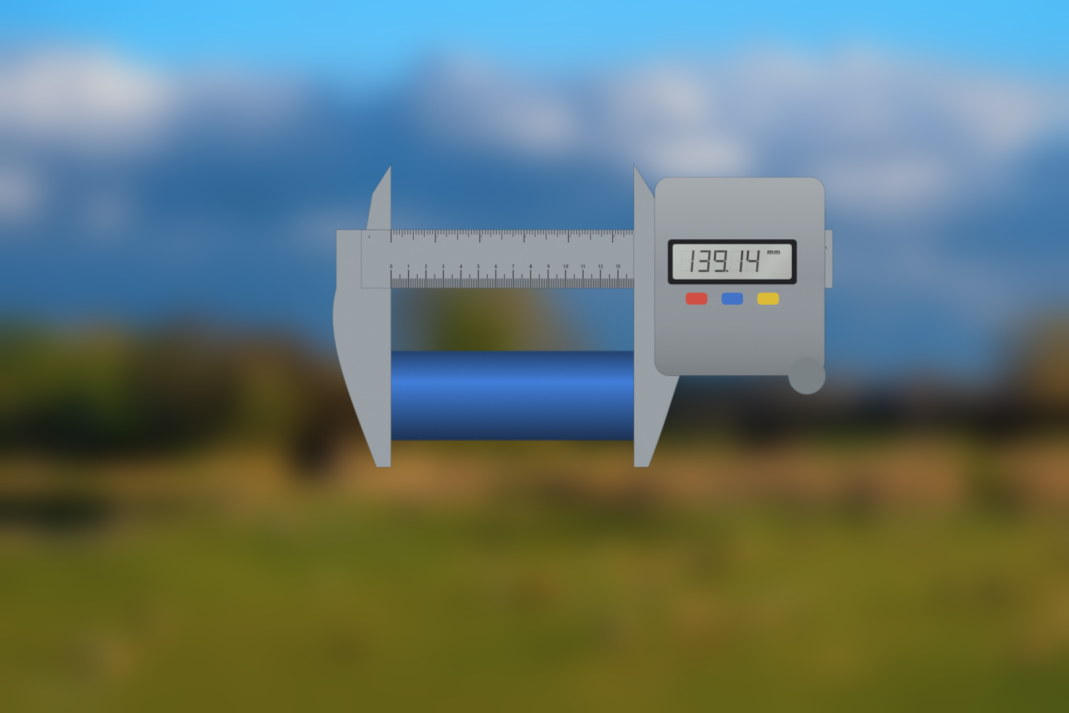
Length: mm 139.14
